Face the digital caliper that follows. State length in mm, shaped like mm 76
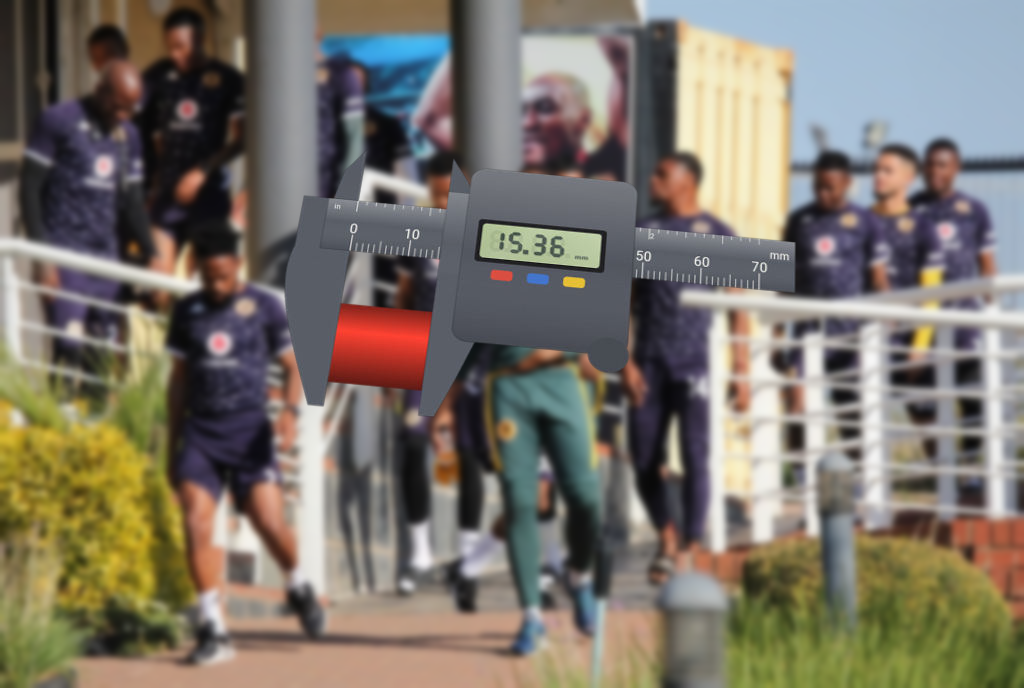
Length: mm 15.36
